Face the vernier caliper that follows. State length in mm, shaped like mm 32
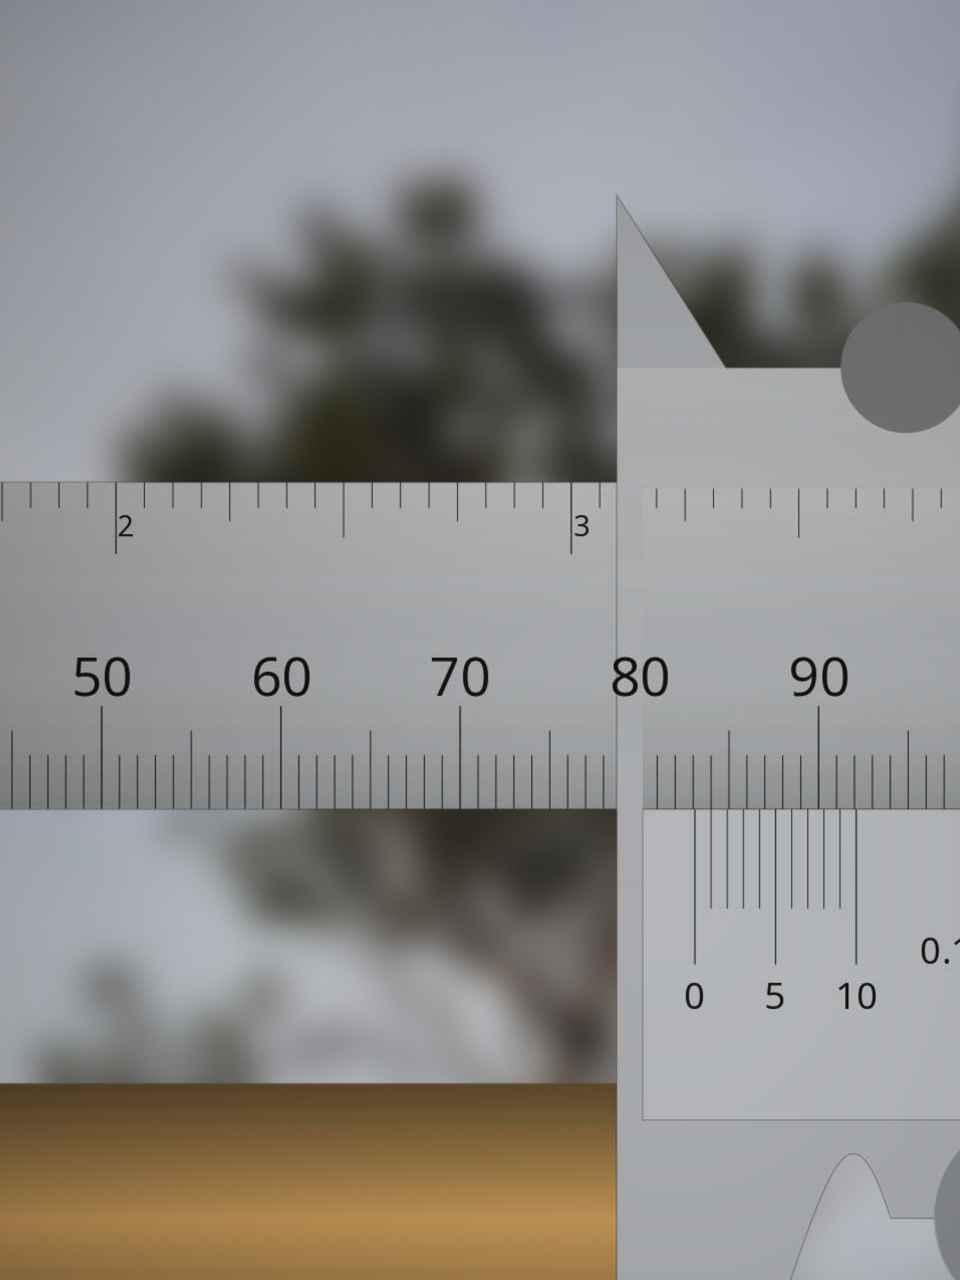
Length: mm 83.1
